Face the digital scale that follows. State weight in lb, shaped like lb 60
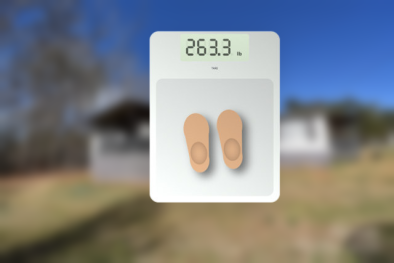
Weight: lb 263.3
